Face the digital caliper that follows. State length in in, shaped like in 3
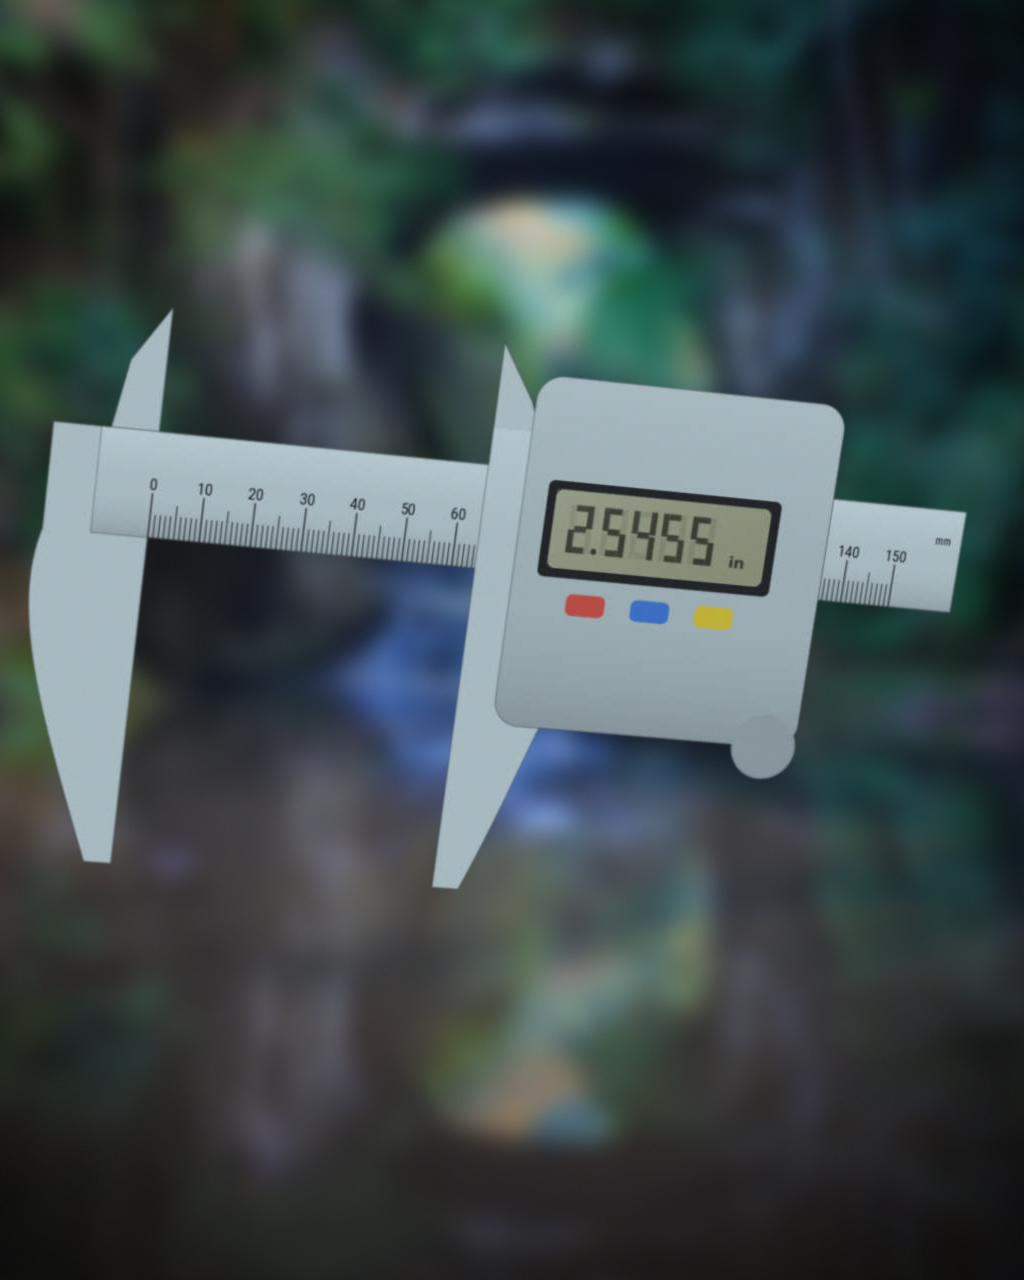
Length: in 2.5455
